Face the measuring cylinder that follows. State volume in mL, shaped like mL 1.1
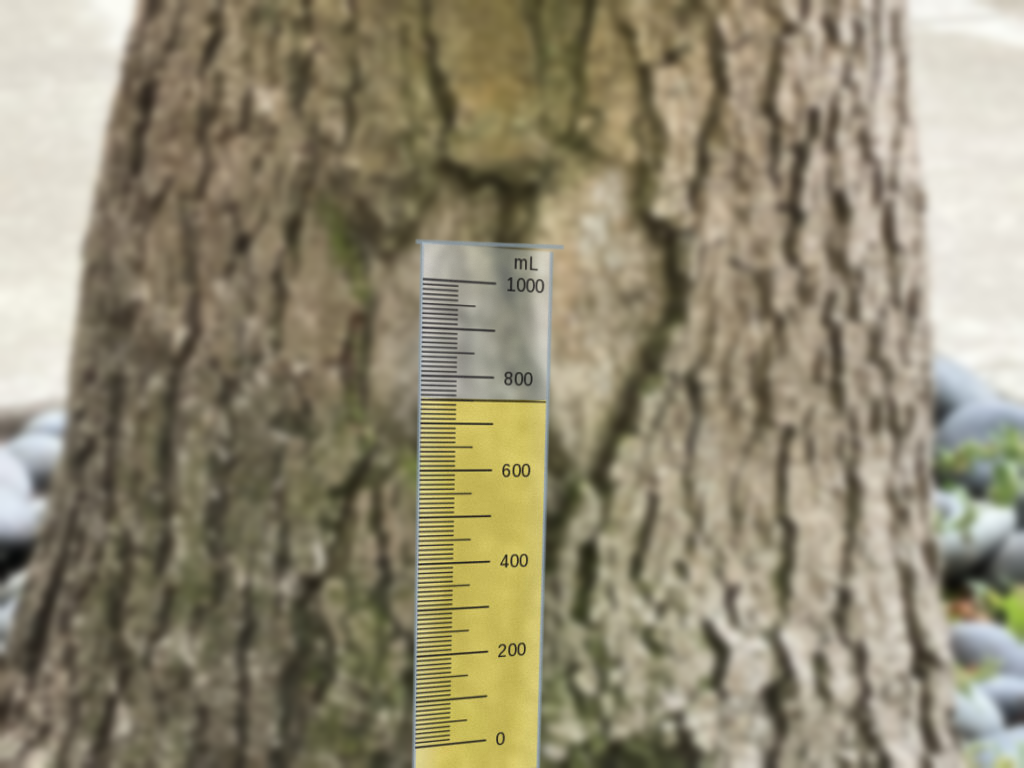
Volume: mL 750
